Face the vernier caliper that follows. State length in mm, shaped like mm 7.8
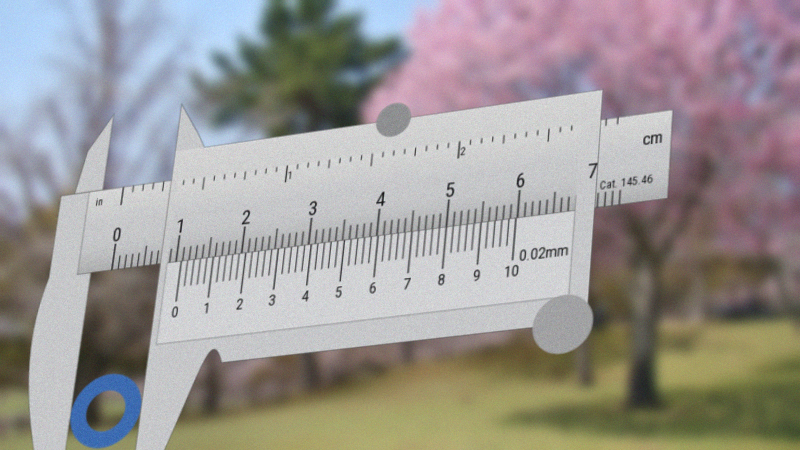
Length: mm 10.8
